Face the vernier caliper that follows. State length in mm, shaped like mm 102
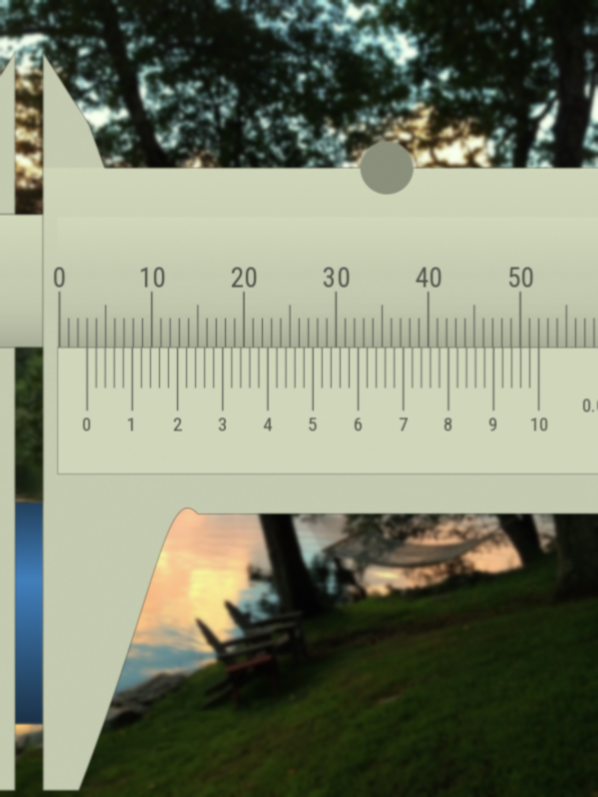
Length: mm 3.0
